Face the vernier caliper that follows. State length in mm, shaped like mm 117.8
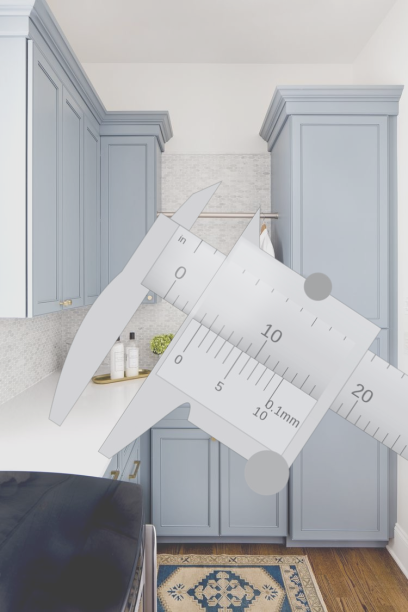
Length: mm 4.2
